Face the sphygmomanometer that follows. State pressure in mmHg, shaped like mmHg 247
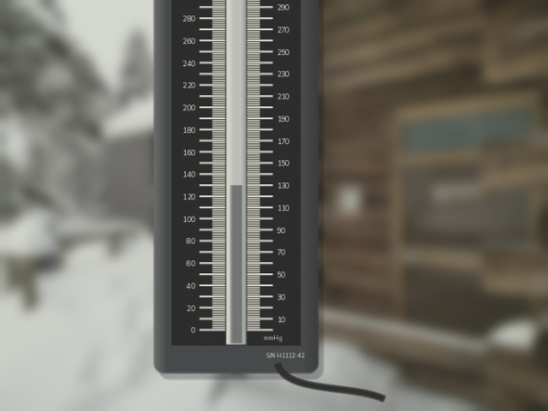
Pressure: mmHg 130
